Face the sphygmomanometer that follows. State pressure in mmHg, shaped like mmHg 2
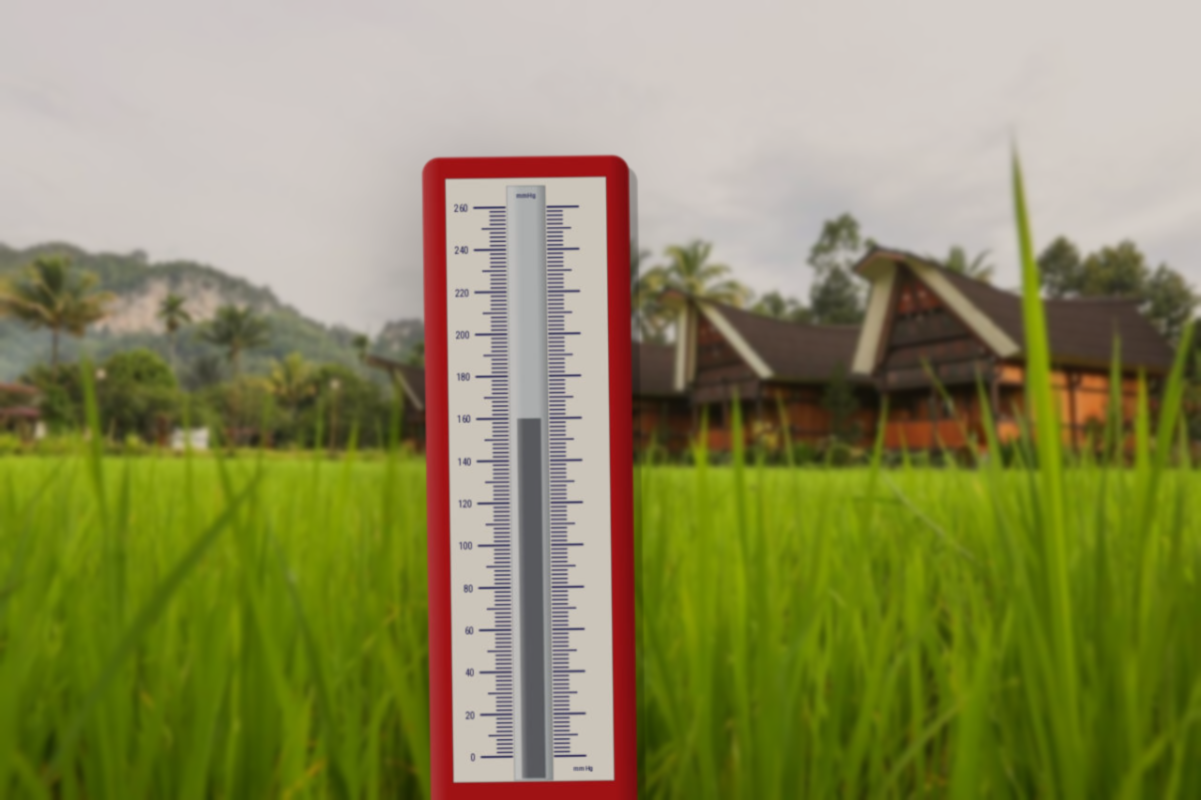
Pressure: mmHg 160
